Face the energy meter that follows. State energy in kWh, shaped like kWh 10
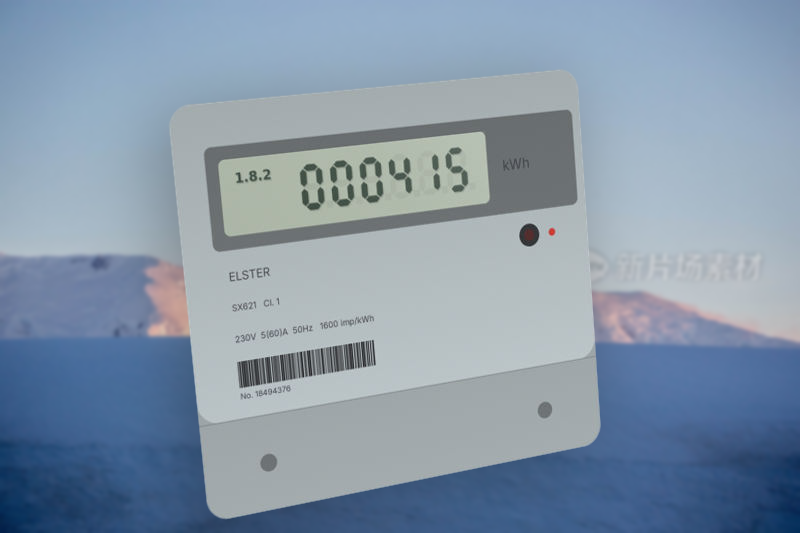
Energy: kWh 415
